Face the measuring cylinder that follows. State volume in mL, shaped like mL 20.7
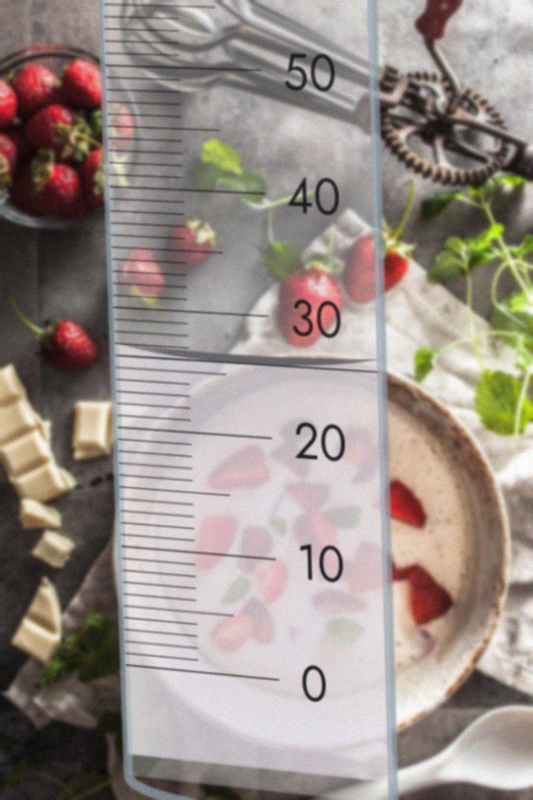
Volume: mL 26
